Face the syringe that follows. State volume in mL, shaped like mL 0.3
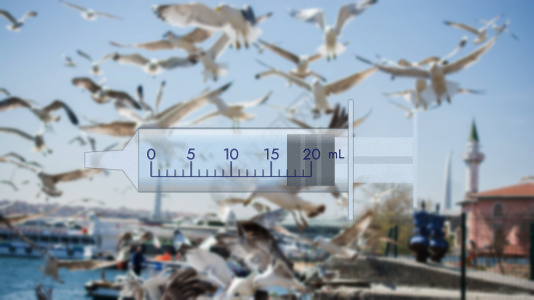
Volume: mL 17
